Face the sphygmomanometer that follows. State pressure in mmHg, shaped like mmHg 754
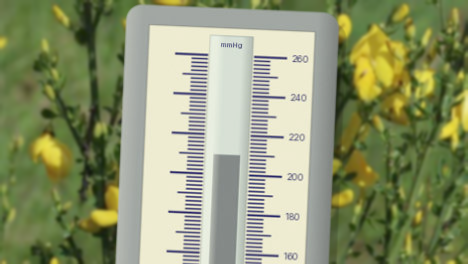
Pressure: mmHg 210
